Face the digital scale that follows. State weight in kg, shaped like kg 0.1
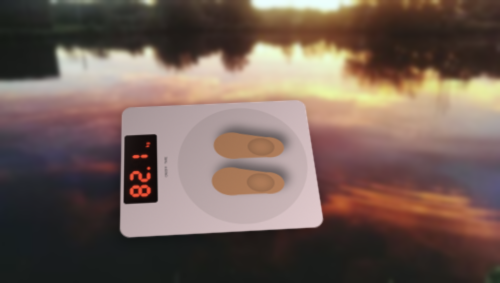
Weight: kg 82.1
